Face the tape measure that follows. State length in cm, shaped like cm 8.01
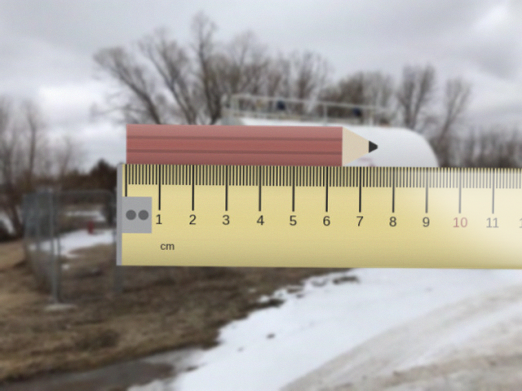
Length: cm 7.5
